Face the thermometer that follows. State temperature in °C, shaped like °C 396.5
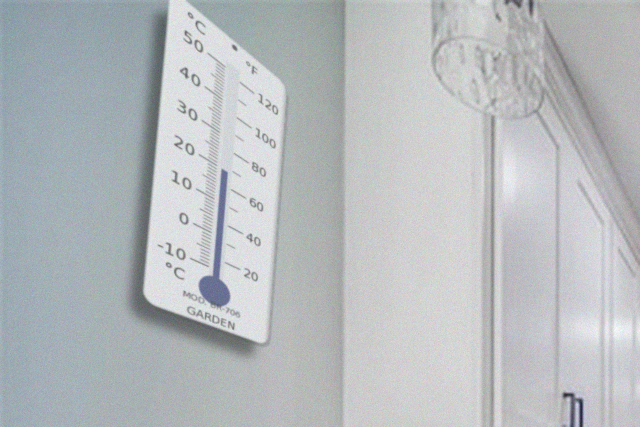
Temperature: °C 20
